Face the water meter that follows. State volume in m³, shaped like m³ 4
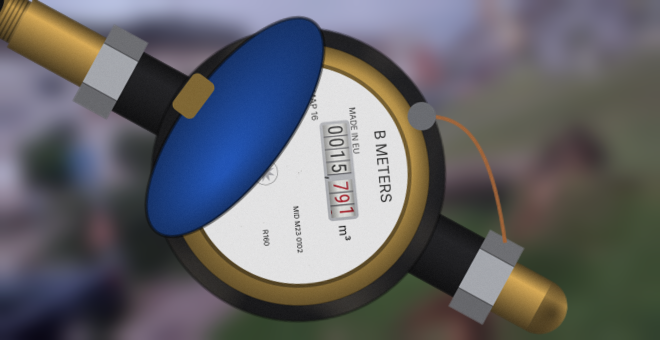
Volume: m³ 15.791
